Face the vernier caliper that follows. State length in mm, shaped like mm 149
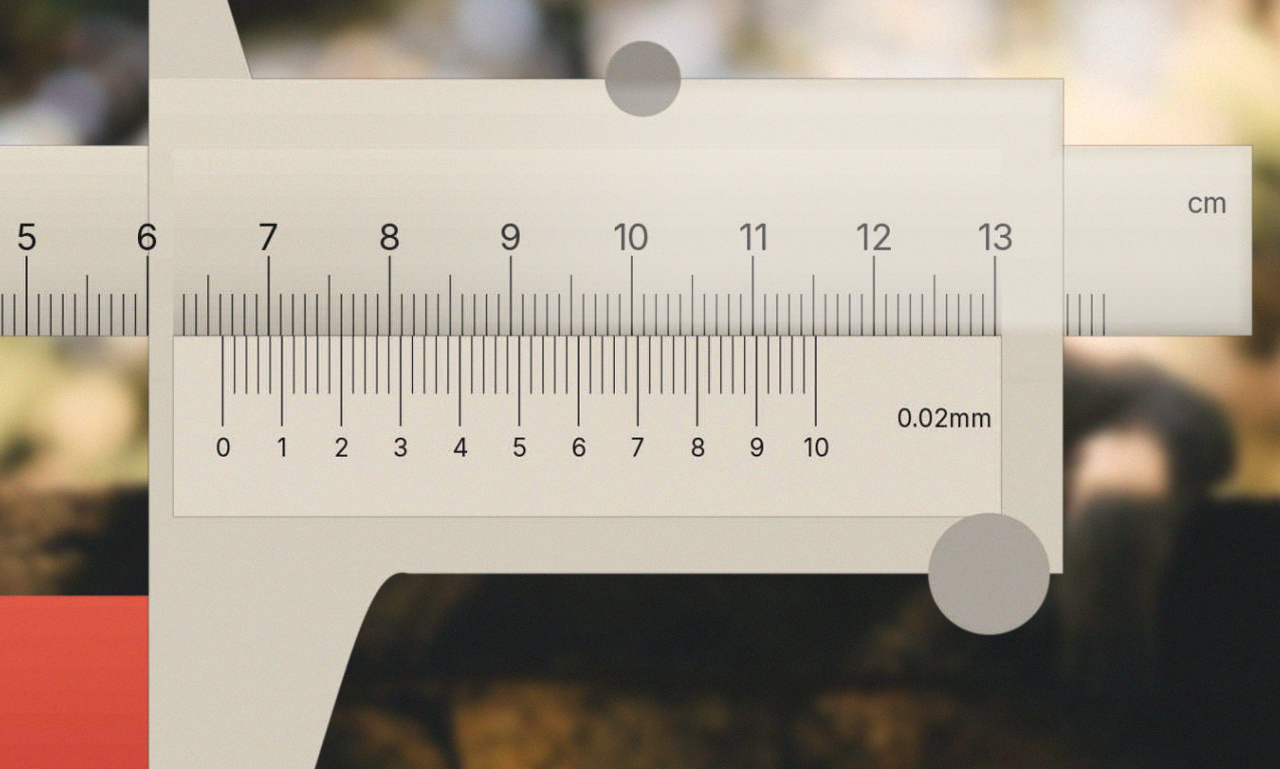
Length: mm 66.2
